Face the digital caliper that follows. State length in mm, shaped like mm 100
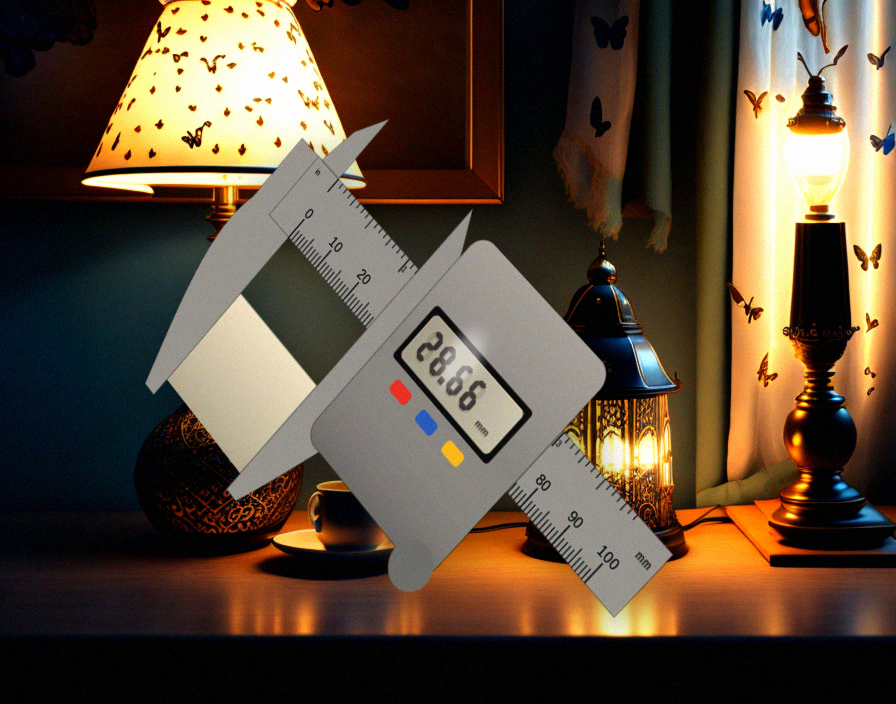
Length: mm 28.66
